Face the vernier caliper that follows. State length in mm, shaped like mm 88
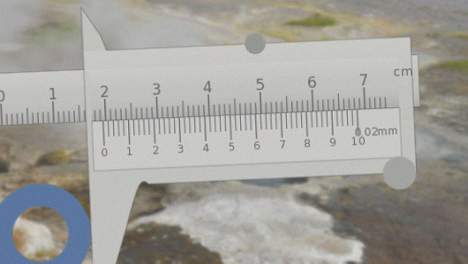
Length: mm 19.5
